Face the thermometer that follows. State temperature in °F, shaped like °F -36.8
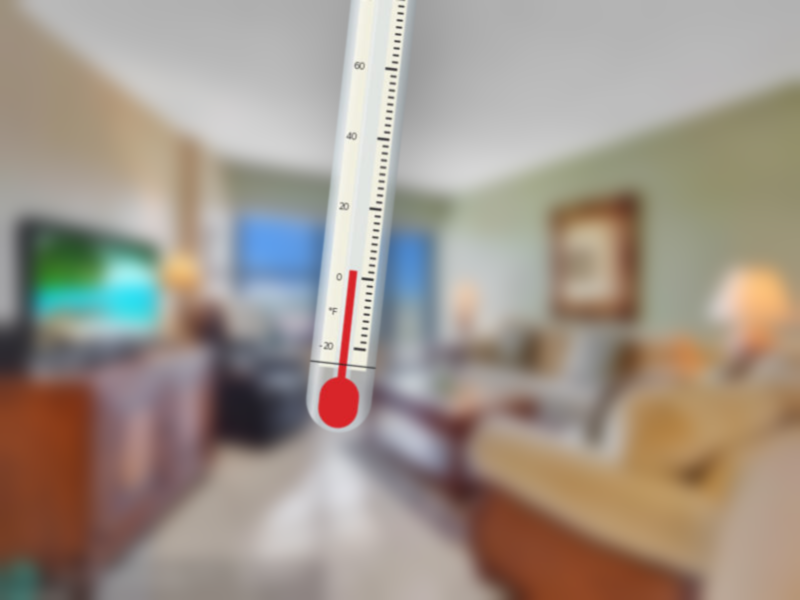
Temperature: °F 2
